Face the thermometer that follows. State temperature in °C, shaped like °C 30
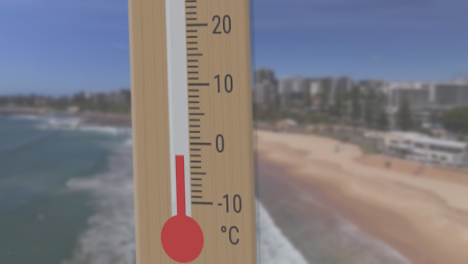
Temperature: °C -2
